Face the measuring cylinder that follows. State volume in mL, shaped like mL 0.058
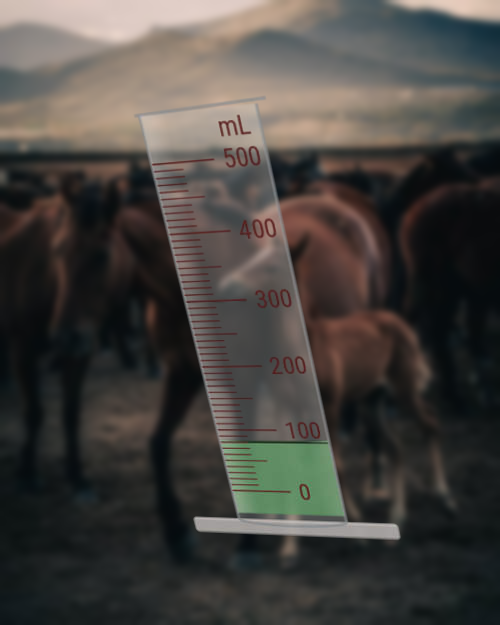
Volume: mL 80
